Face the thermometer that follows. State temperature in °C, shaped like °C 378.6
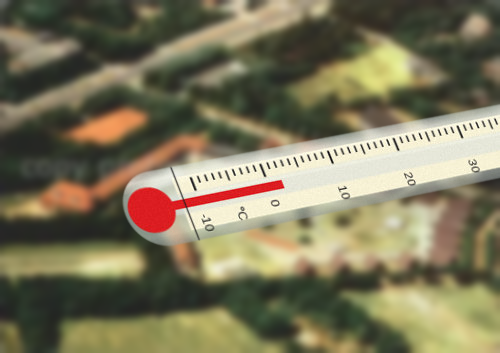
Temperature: °C 2
